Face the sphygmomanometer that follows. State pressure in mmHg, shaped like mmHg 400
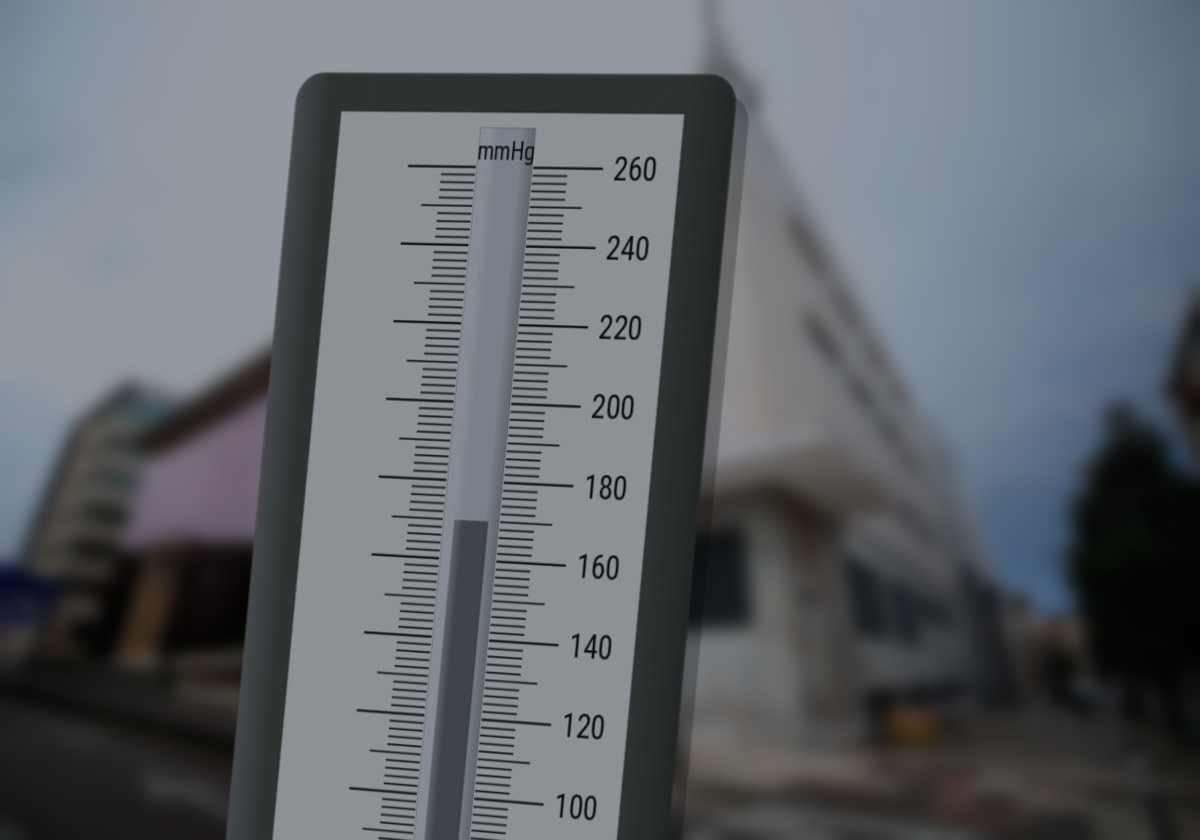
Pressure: mmHg 170
